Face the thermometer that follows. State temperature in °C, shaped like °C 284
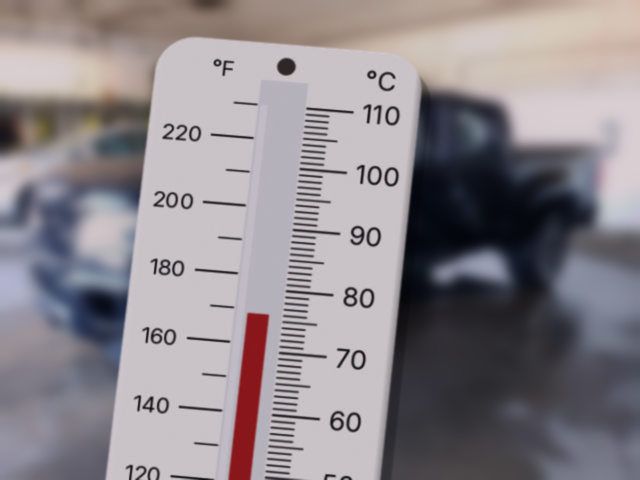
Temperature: °C 76
